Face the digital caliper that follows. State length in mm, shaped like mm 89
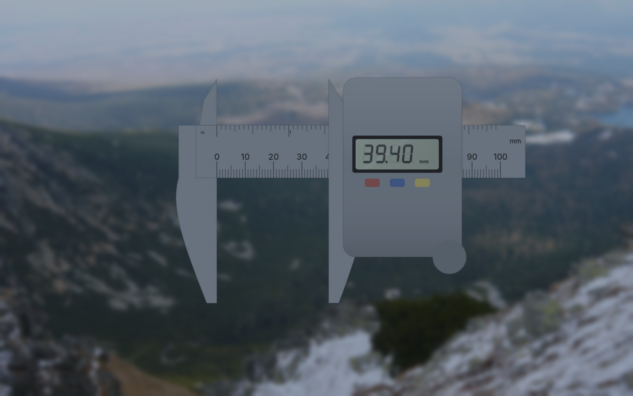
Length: mm 39.40
